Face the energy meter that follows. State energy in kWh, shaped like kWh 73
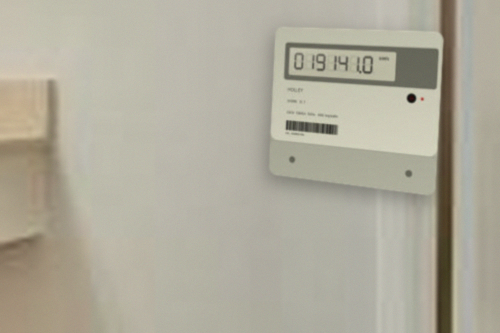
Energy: kWh 19141.0
